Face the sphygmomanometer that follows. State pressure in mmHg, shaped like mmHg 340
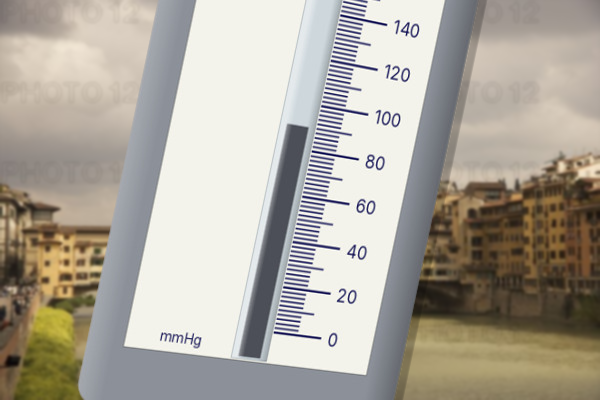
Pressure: mmHg 90
